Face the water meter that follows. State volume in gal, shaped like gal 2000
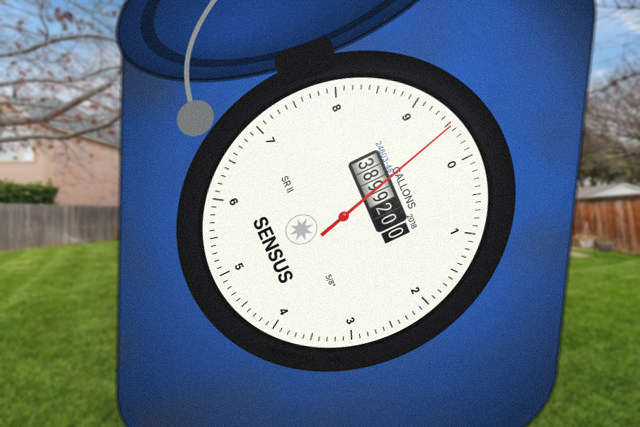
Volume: gal 3899199.5
